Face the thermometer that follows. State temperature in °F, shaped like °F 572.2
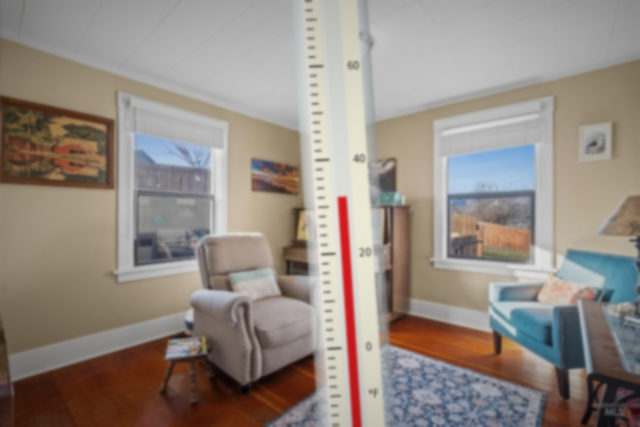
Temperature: °F 32
